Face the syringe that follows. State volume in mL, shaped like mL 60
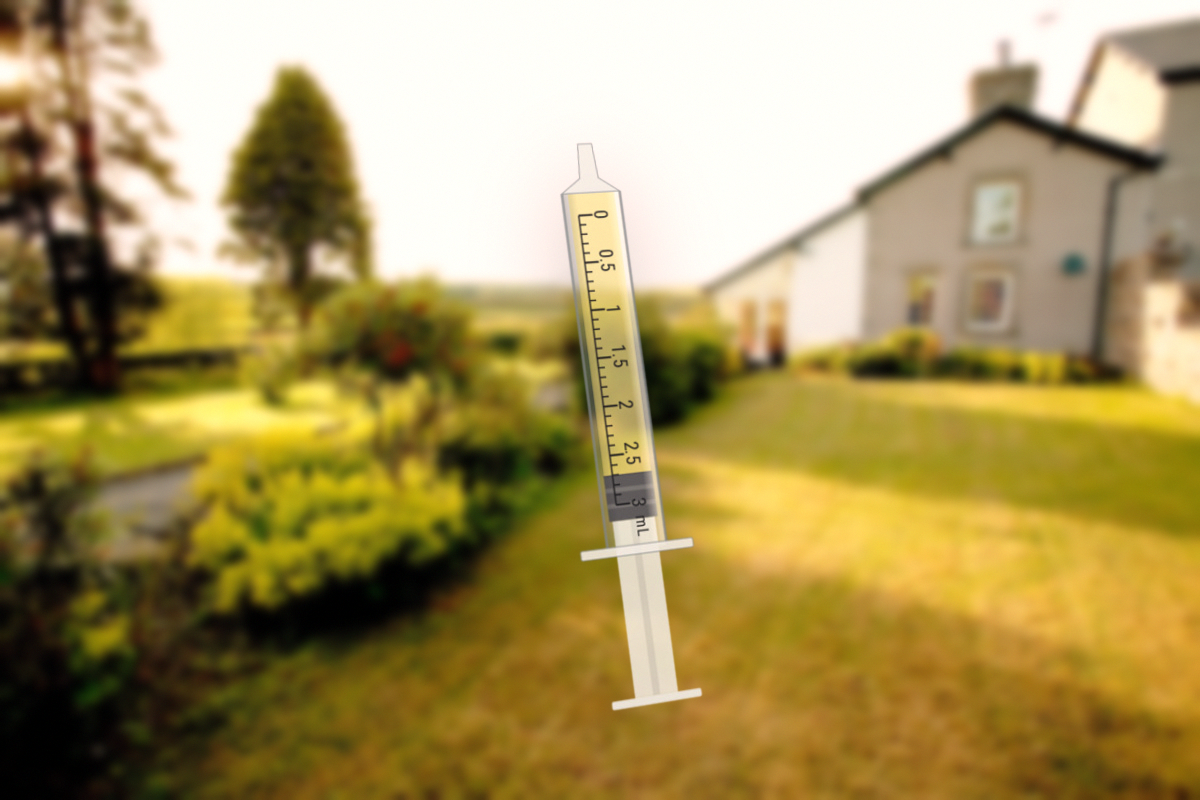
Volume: mL 2.7
